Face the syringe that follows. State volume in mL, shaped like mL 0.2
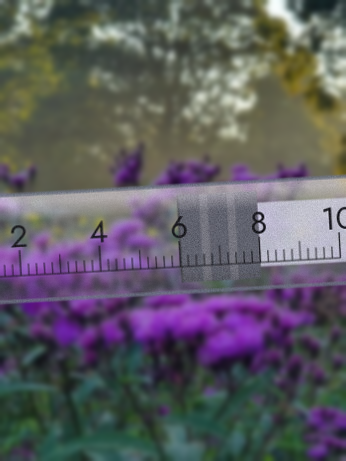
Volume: mL 6
